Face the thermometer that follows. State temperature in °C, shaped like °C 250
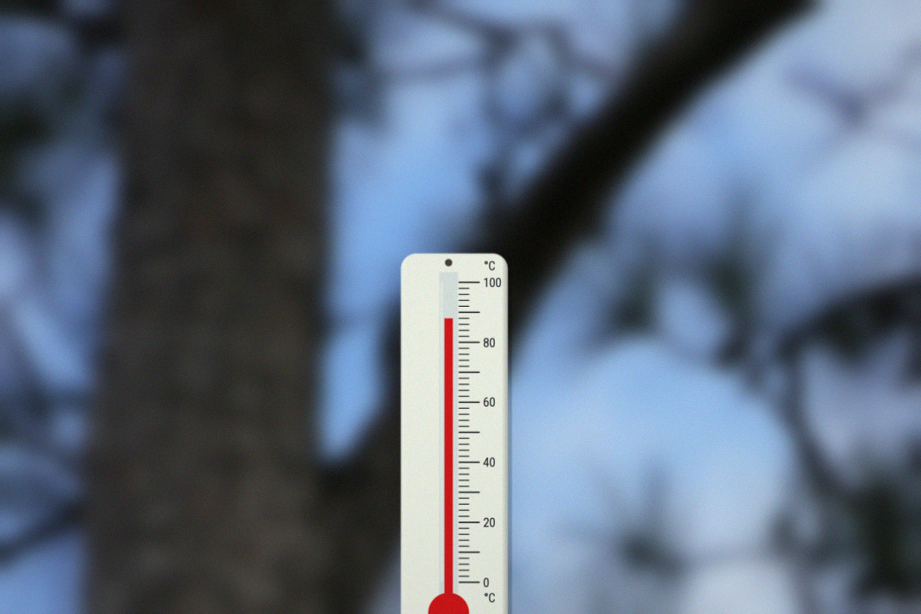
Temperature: °C 88
